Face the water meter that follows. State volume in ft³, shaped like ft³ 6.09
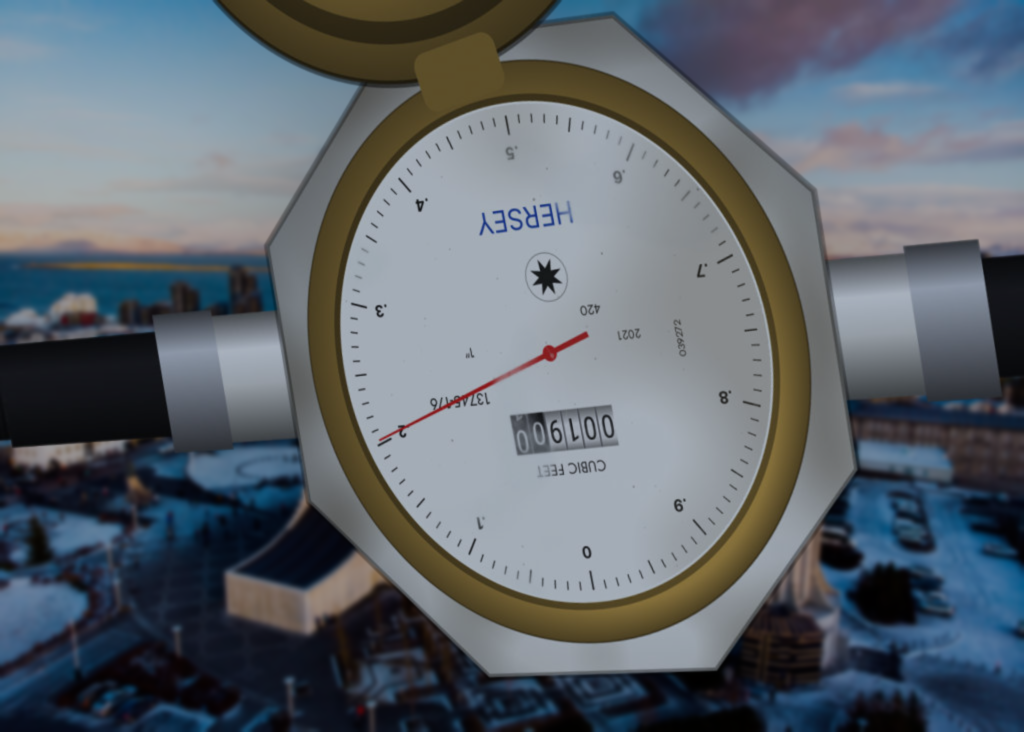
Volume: ft³ 1900.20
